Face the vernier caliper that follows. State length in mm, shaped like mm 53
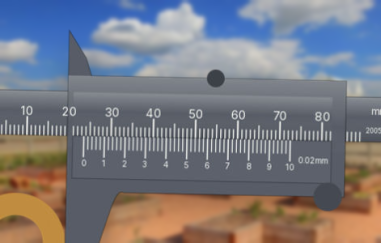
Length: mm 23.5
